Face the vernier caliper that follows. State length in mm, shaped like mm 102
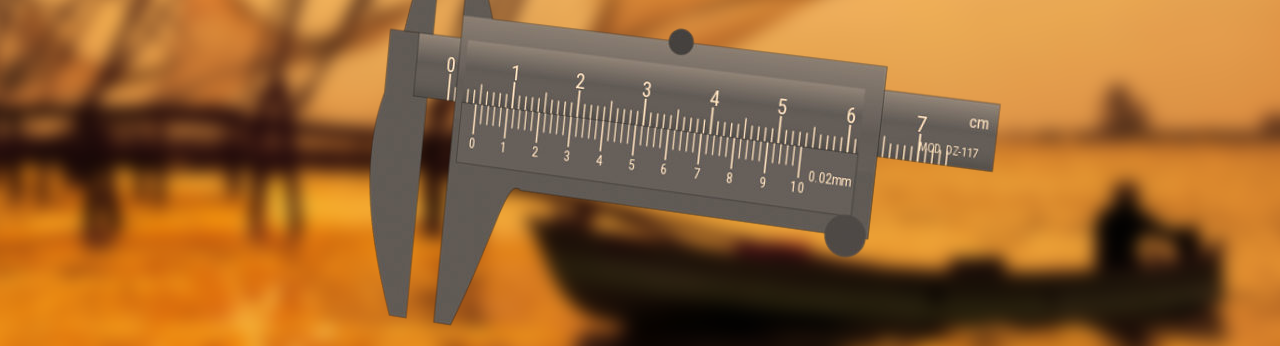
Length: mm 4.4
